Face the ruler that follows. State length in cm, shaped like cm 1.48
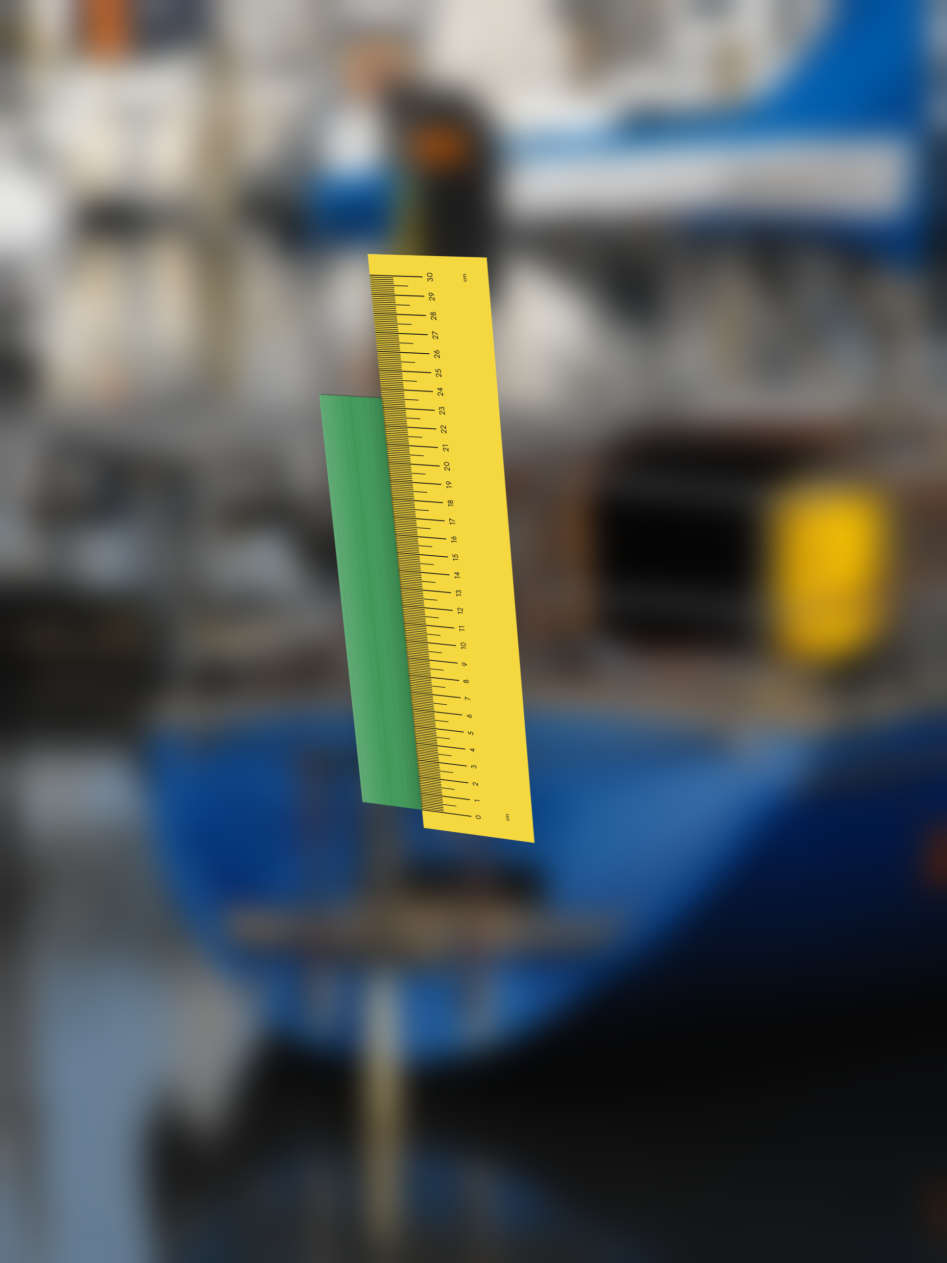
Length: cm 23.5
